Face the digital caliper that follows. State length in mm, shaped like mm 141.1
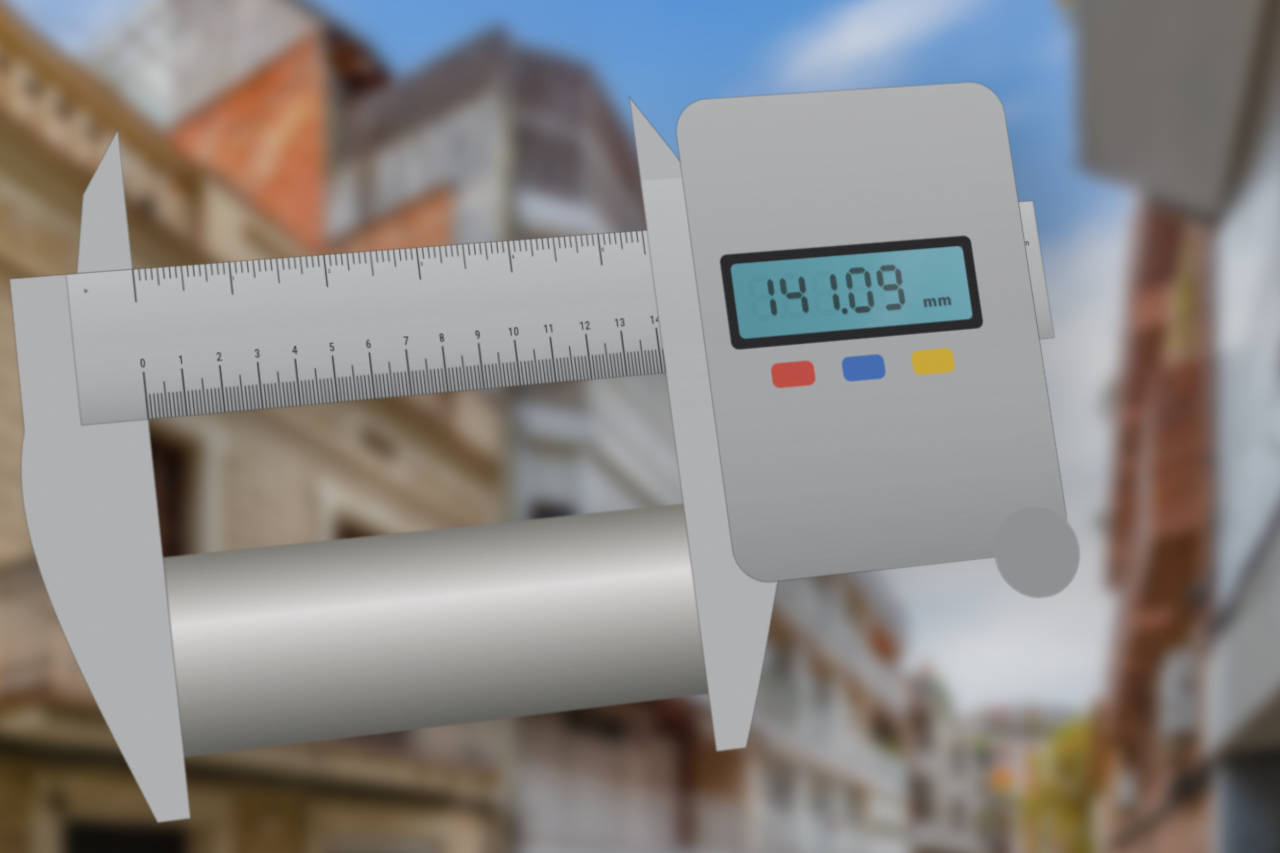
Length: mm 141.09
